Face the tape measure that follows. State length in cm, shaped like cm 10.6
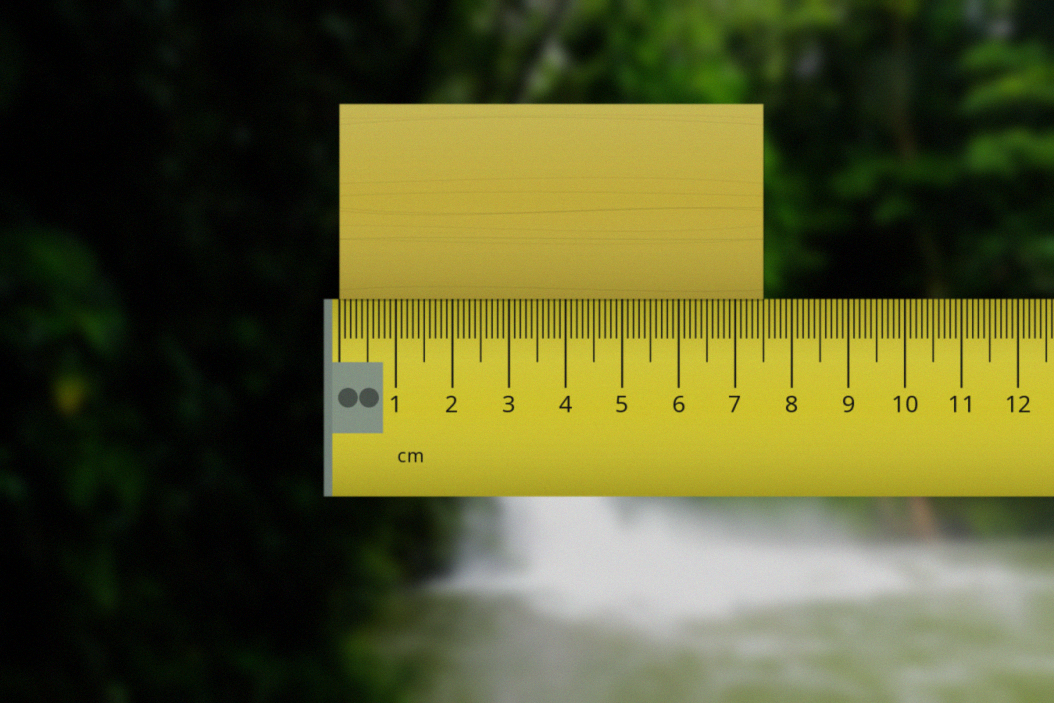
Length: cm 7.5
